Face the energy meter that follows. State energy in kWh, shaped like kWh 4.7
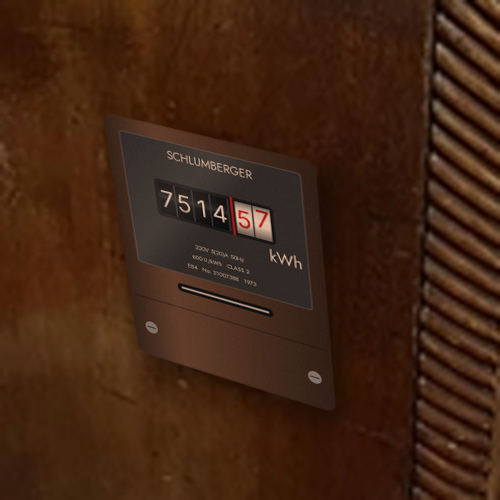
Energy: kWh 7514.57
